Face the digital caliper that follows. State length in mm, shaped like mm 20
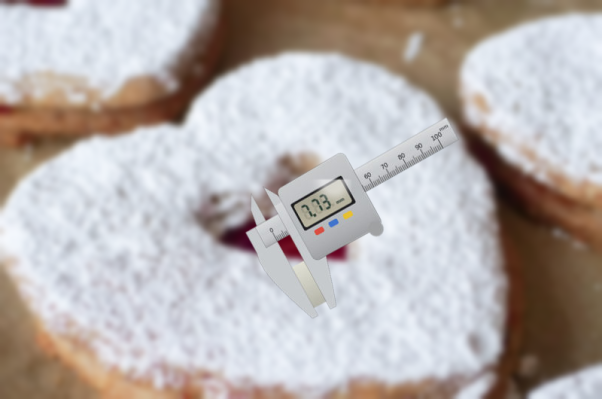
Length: mm 7.73
